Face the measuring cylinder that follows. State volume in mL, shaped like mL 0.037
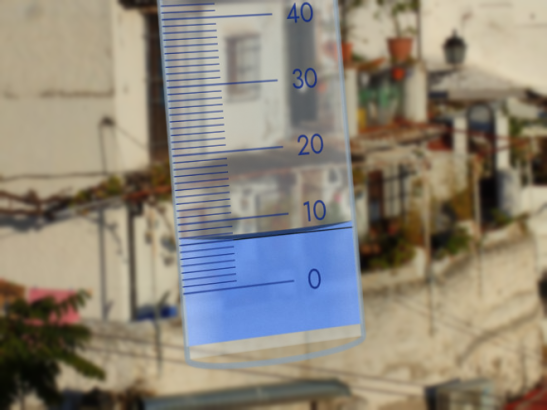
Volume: mL 7
